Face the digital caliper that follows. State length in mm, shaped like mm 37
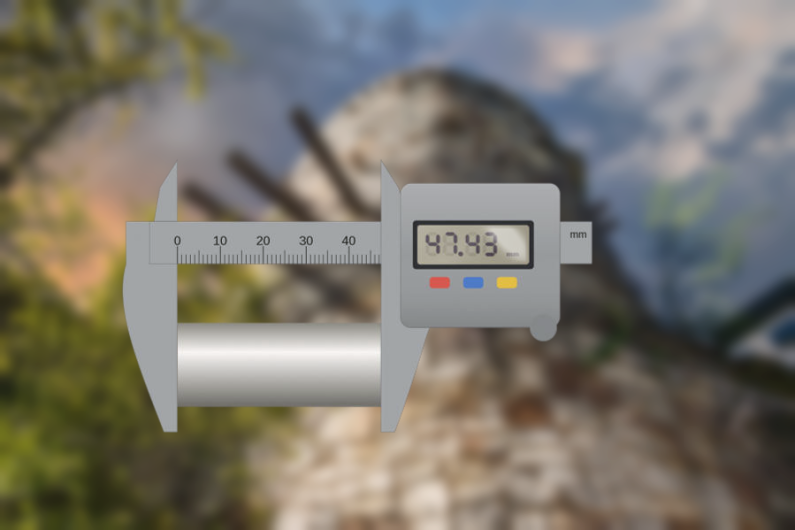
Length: mm 47.43
